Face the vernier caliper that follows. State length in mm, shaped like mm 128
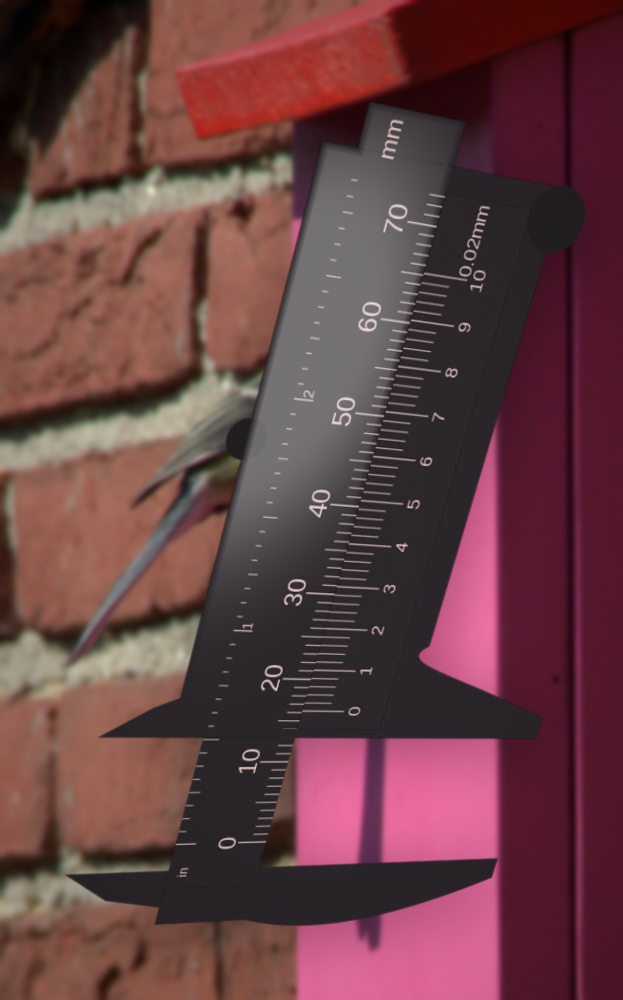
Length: mm 16.2
